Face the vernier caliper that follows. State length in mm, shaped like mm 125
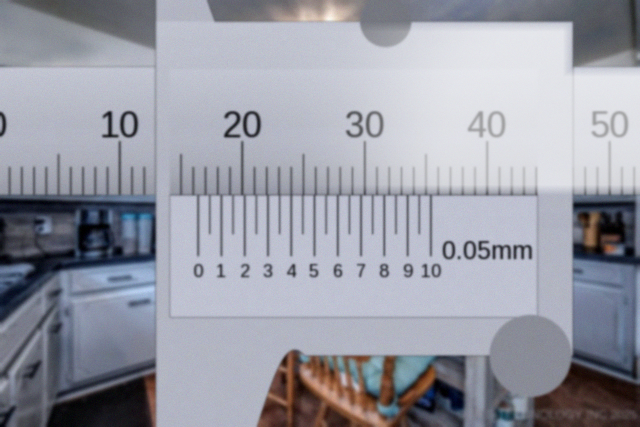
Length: mm 16.4
